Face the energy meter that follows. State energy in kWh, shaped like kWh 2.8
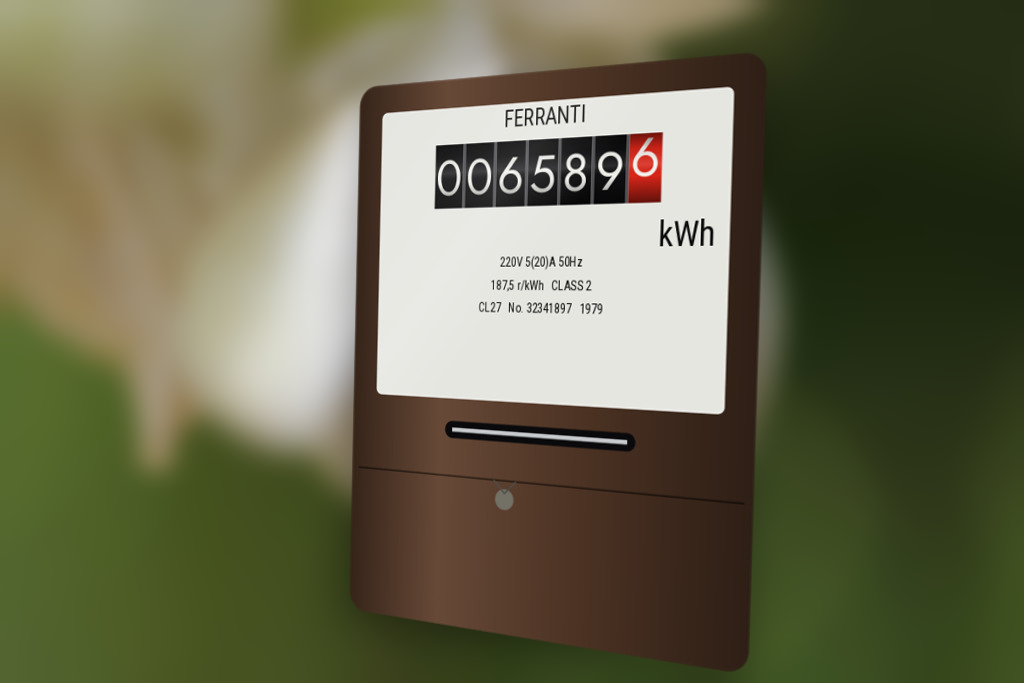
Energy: kWh 6589.6
